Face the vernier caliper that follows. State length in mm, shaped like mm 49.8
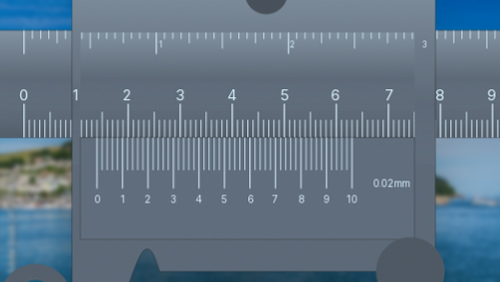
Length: mm 14.0
